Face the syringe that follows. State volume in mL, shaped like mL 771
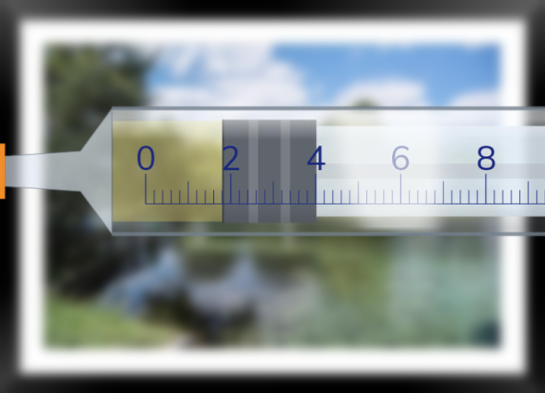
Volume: mL 1.8
